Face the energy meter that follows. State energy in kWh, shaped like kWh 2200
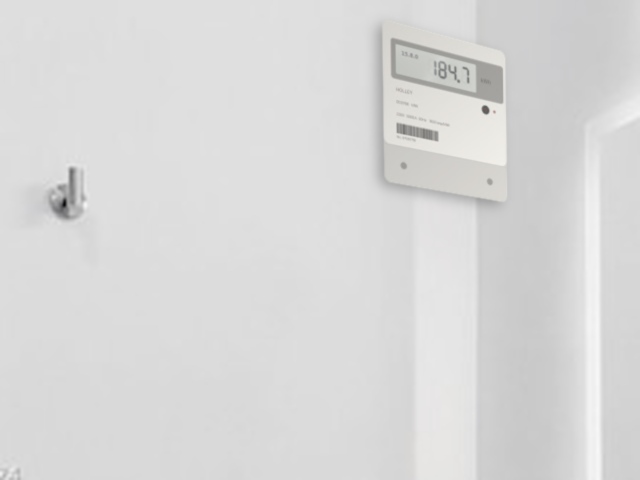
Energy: kWh 184.7
